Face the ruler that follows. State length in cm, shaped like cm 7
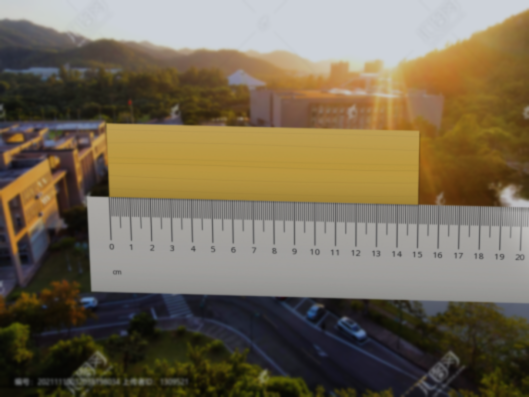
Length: cm 15
